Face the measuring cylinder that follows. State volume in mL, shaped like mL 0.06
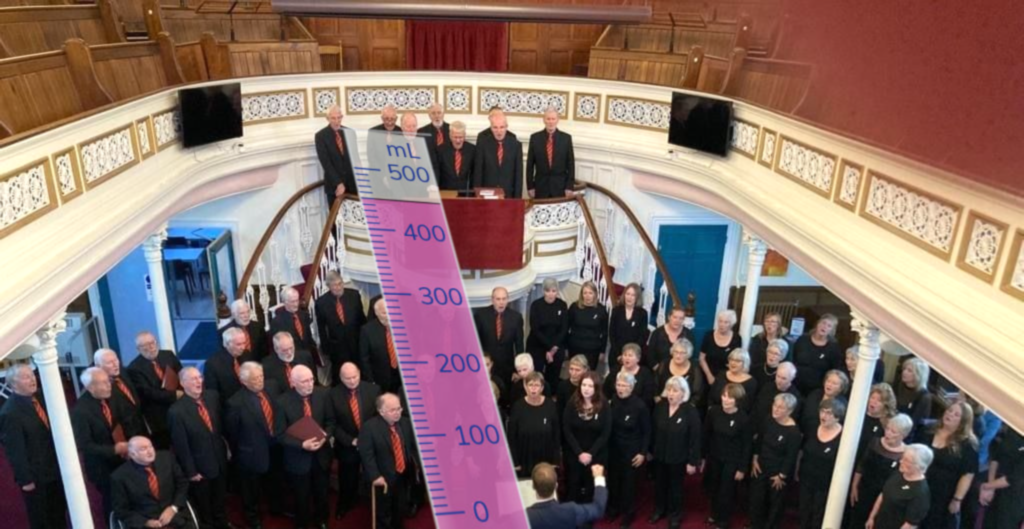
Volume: mL 450
